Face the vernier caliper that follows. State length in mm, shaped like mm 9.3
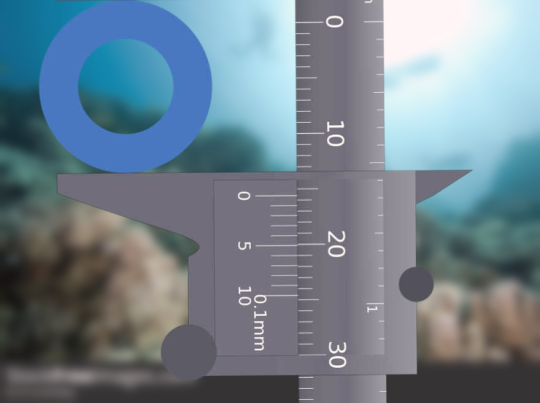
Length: mm 15.6
